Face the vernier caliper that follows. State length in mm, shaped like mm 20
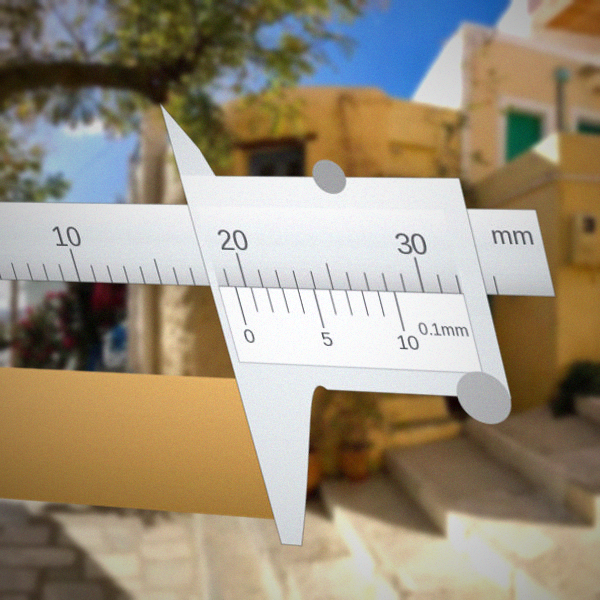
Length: mm 19.4
